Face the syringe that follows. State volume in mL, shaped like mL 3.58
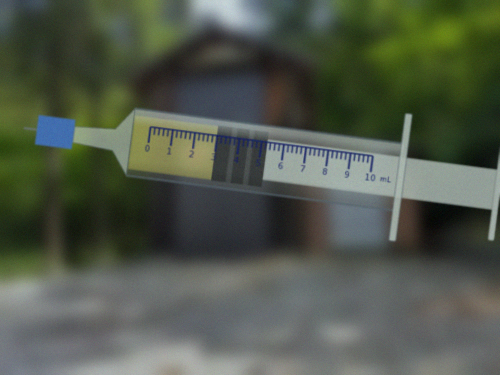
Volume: mL 3
